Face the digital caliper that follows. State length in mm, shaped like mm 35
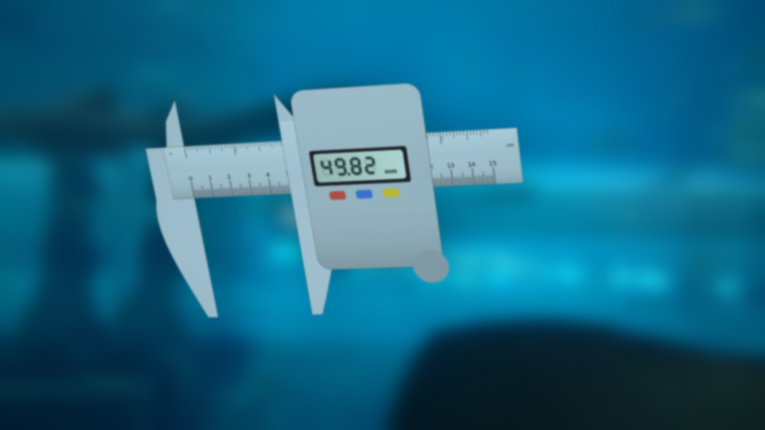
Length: mm 49.82
